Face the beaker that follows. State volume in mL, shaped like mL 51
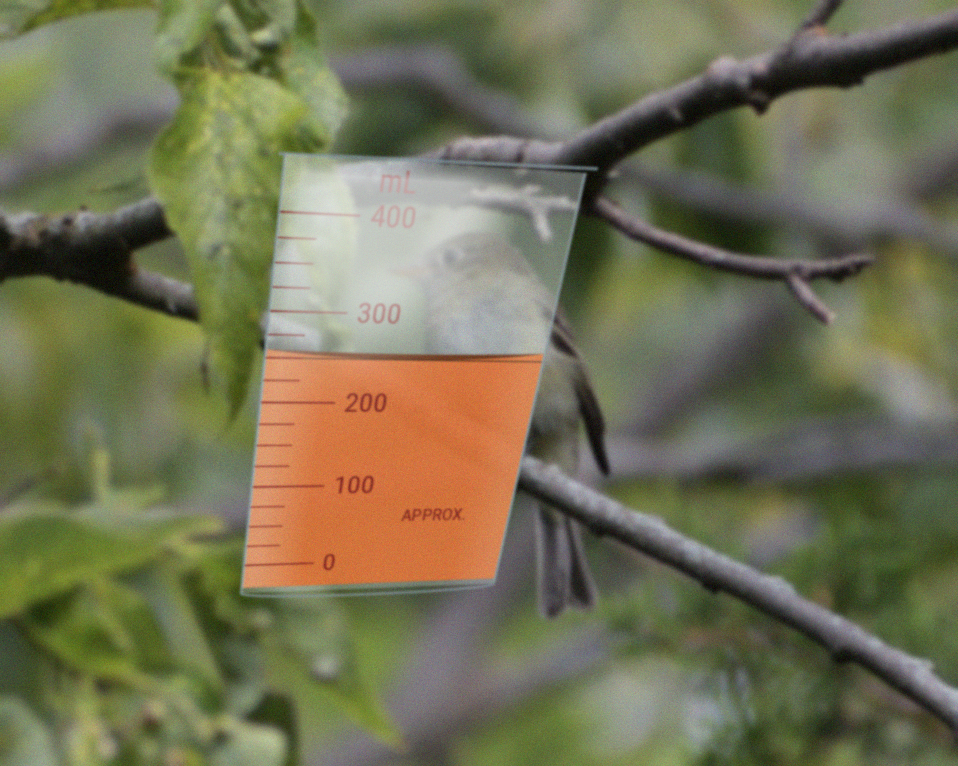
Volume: mL 250
